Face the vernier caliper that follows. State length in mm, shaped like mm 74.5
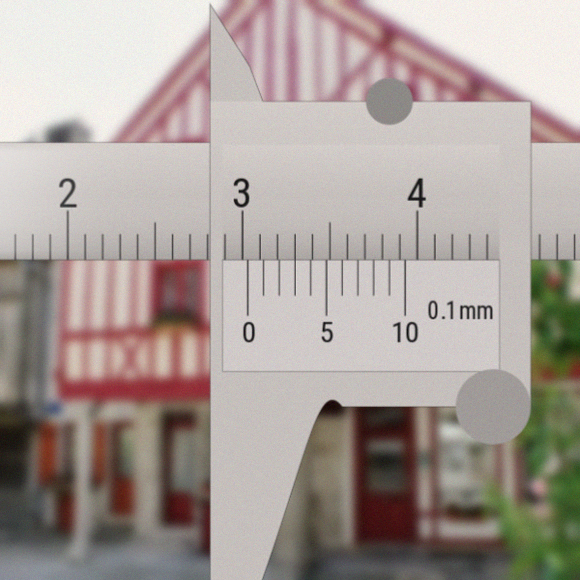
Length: mm 30.3
